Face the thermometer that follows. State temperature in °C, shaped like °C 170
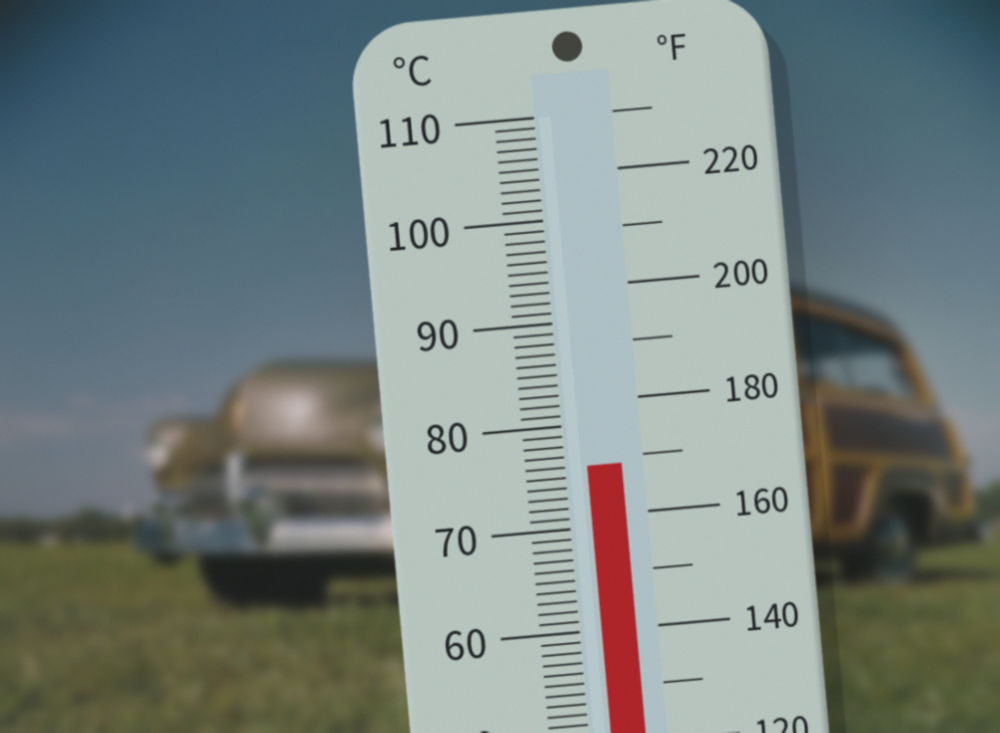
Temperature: °C 76
